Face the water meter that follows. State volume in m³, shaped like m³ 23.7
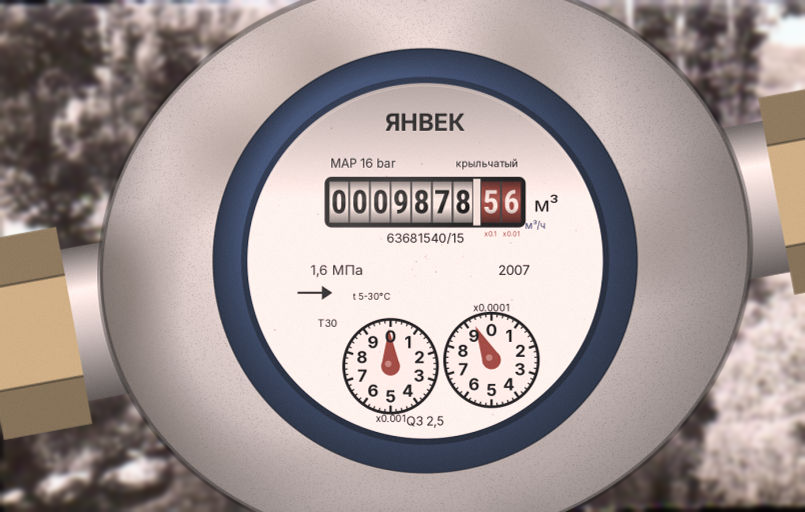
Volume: m³ 9878.5599
